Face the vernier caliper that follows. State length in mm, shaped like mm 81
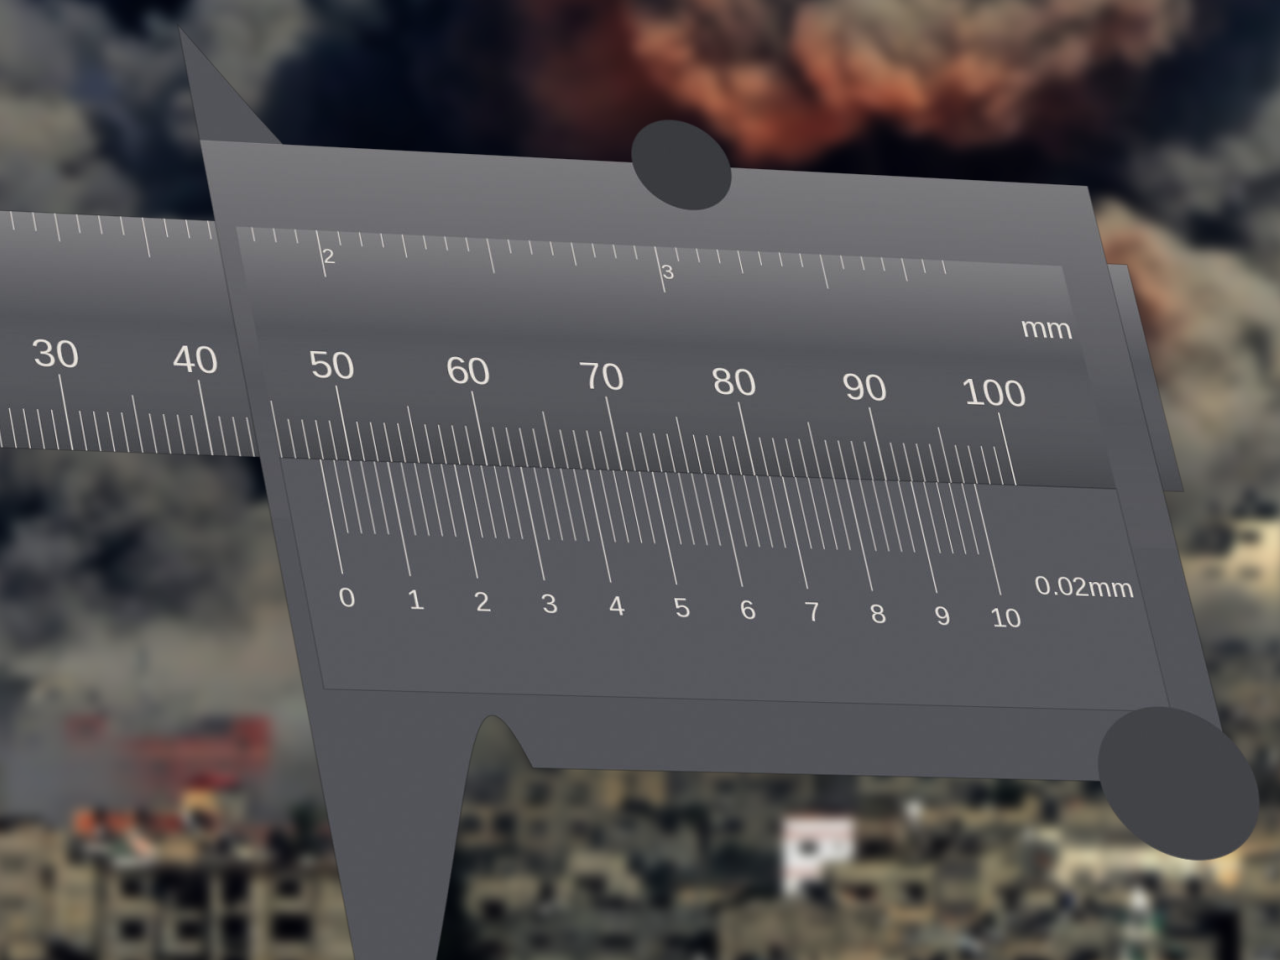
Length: mm 47.8
